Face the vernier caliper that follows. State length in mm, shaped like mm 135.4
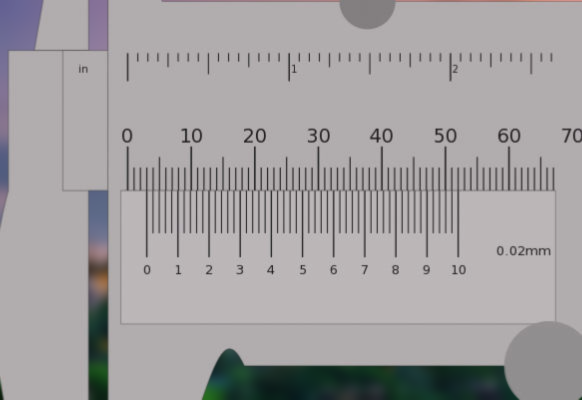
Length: mm 3.0
